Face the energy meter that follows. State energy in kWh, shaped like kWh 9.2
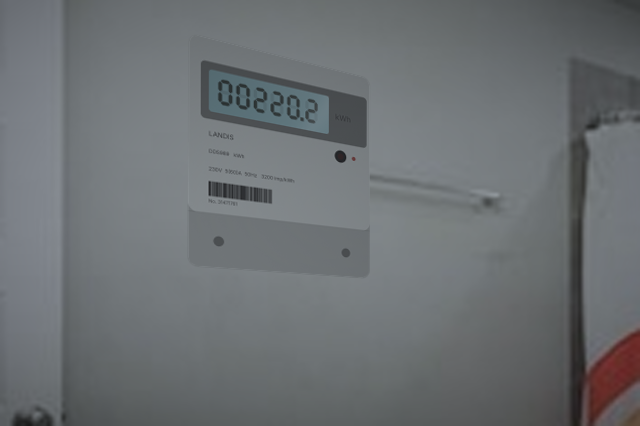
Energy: kWh 220.2
